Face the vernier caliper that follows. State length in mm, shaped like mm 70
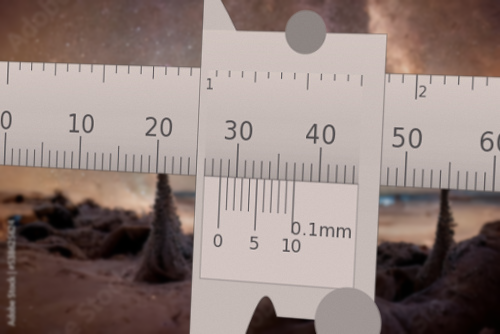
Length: mm 28.0
